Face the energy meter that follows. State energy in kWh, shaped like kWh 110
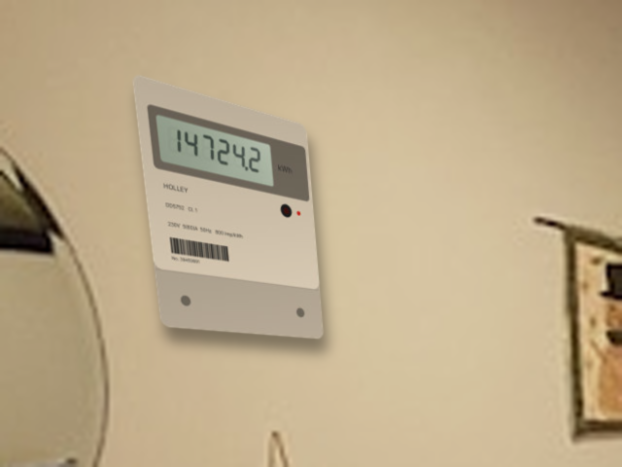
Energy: kWh 14724.2
